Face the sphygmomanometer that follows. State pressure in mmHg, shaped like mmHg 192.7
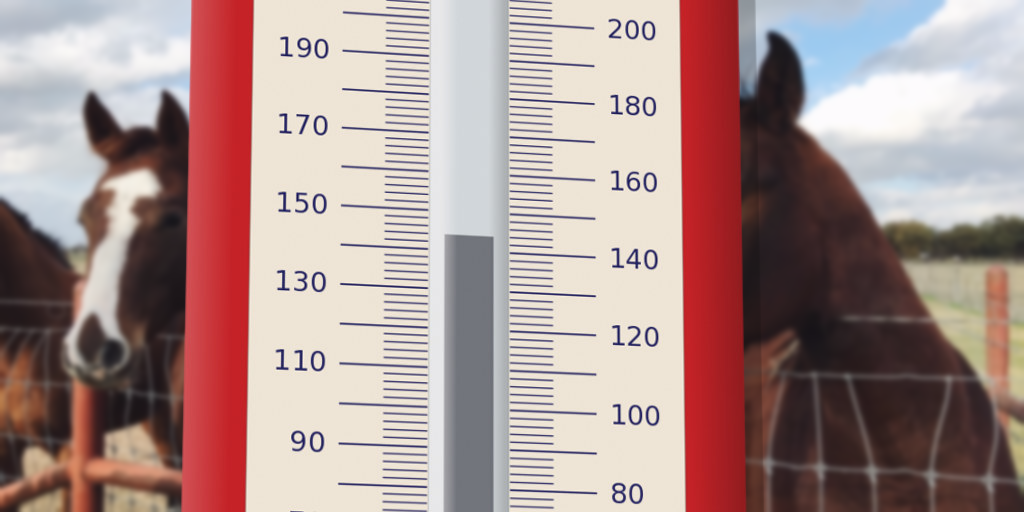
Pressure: mmHg 144
